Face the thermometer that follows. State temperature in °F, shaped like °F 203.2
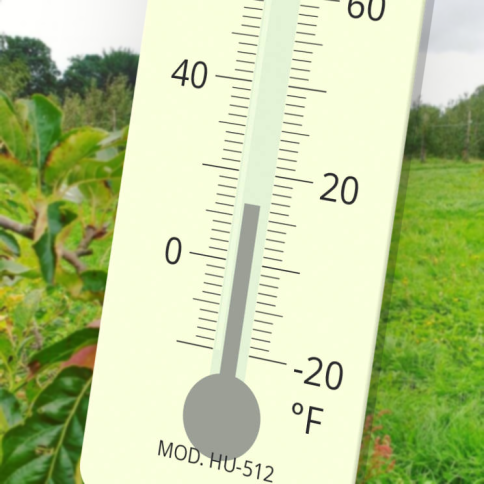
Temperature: °F 13
